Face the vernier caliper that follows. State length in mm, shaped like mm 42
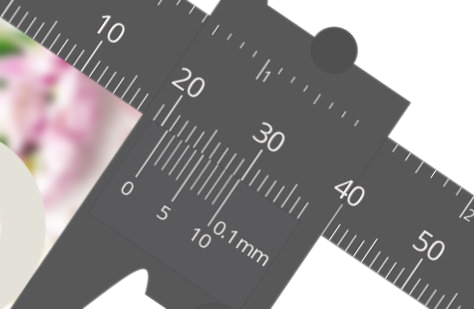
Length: mm 20.8
